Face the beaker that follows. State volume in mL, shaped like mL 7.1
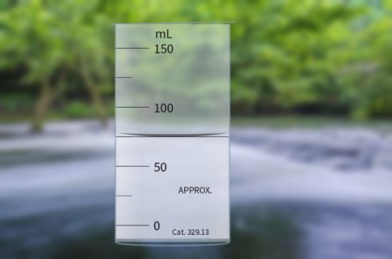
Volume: mL 75
